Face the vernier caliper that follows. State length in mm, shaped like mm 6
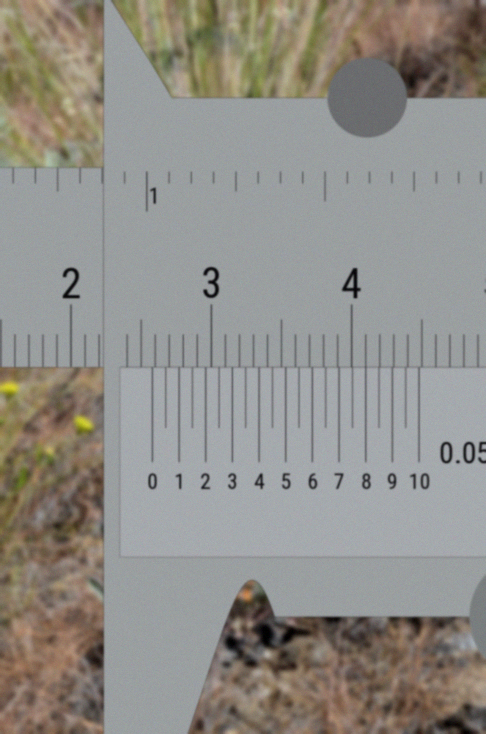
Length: mm 25.8
